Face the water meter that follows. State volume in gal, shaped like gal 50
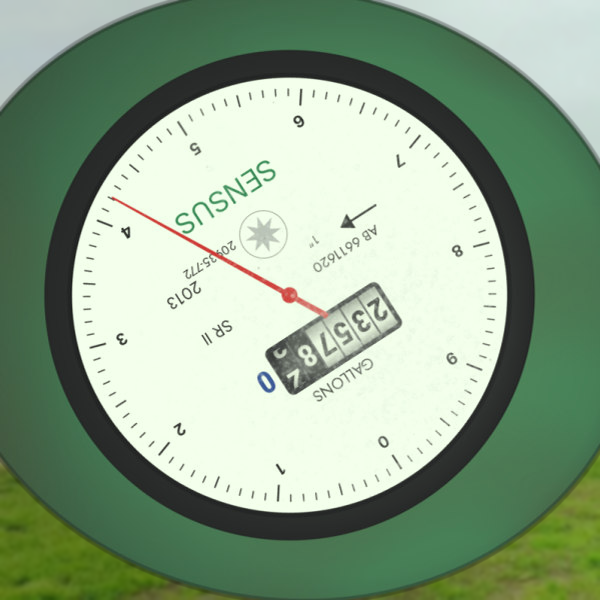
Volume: gal 2357824.2
